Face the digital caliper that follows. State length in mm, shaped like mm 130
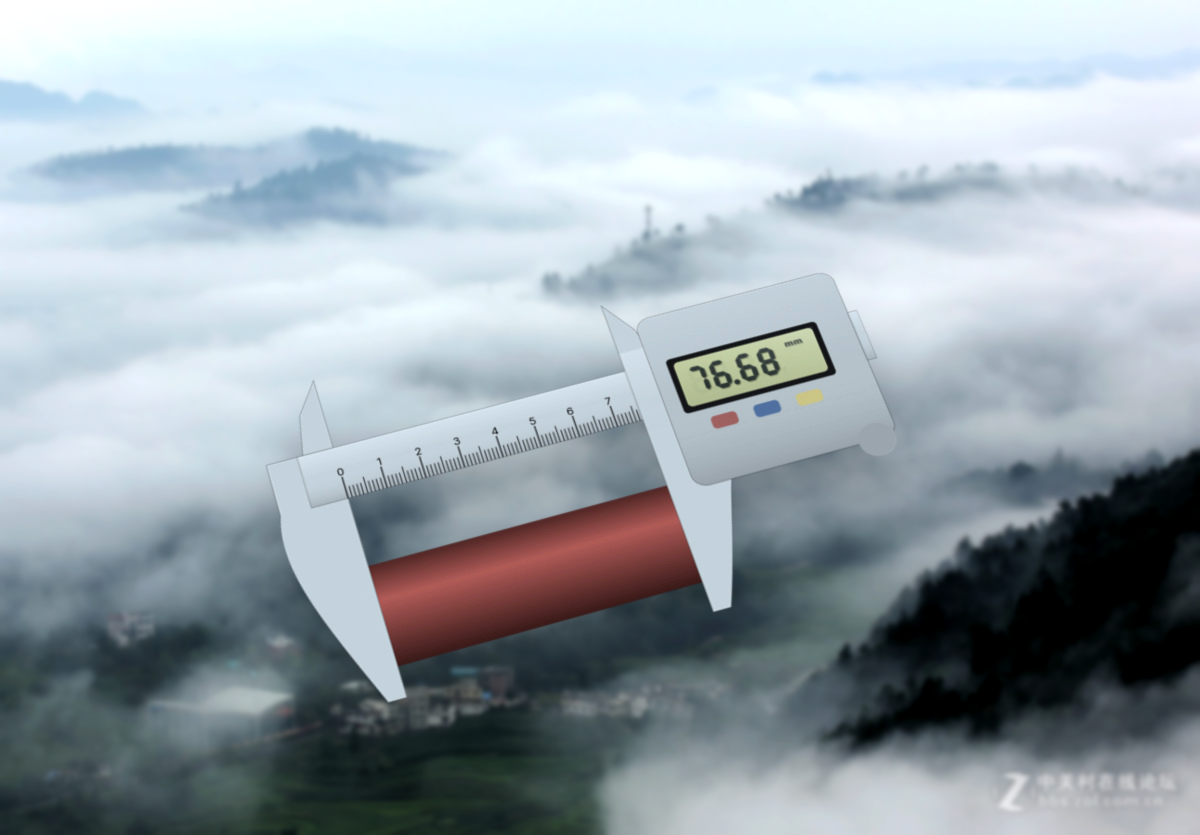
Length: mm 76.68
